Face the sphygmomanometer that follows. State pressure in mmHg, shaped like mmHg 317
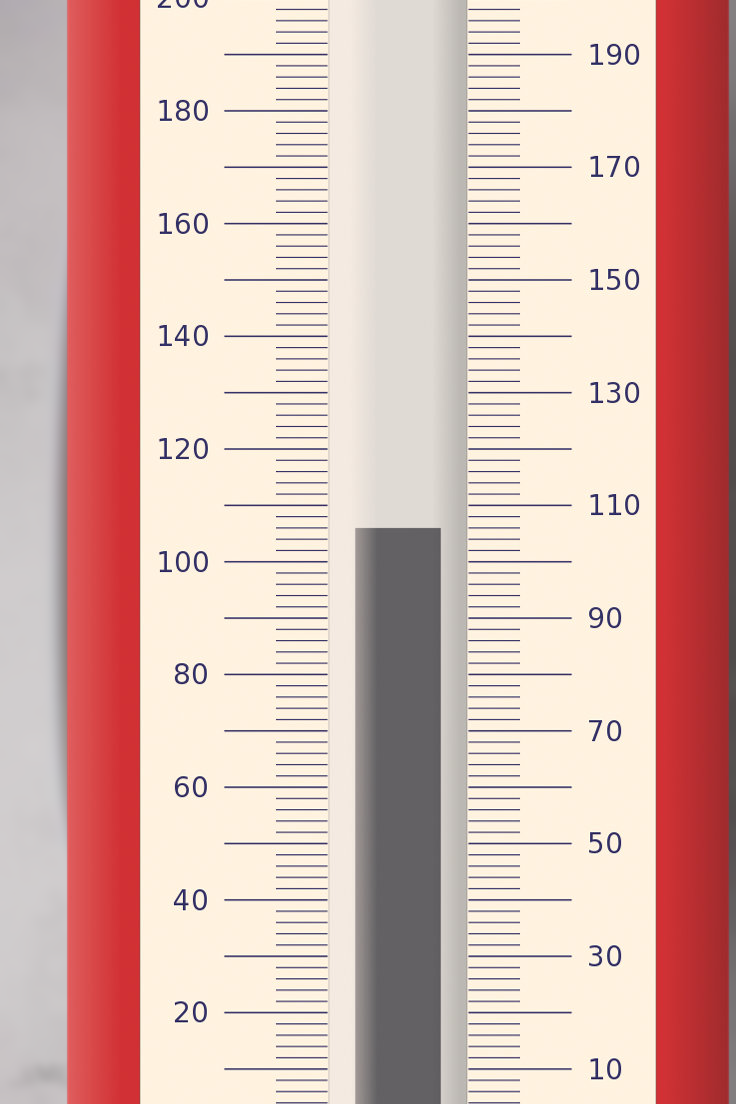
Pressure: mmHg 106
